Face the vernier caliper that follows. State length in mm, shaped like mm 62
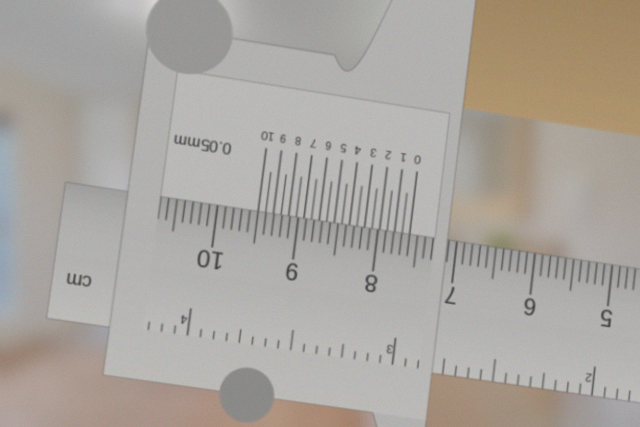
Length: mm 76.0
